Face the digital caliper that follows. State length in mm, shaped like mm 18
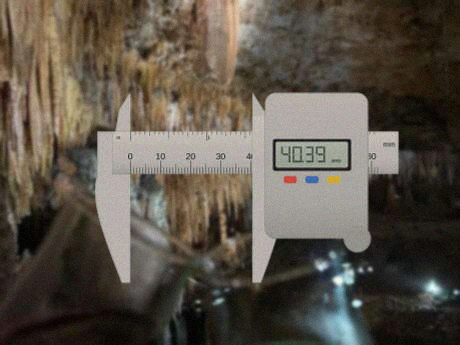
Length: mm 40.39
